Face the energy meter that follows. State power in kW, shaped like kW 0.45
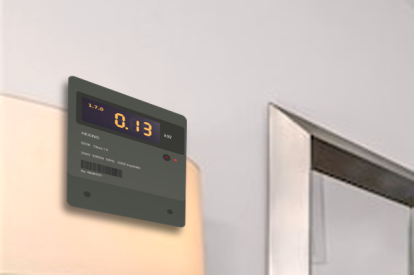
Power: kW 0.13
